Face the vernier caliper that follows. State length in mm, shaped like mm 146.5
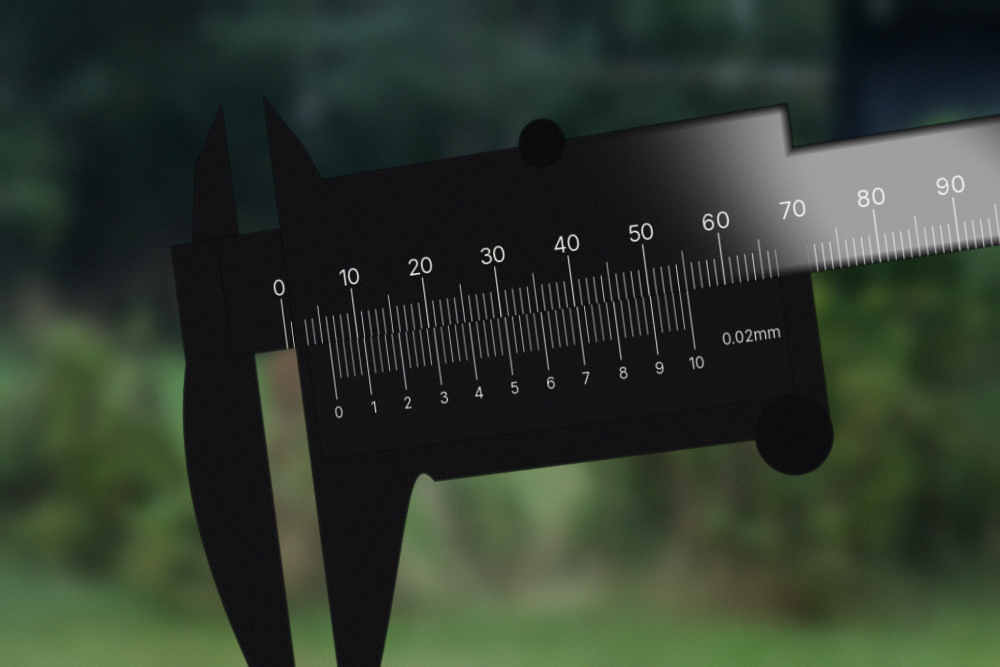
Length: mm 6.0
